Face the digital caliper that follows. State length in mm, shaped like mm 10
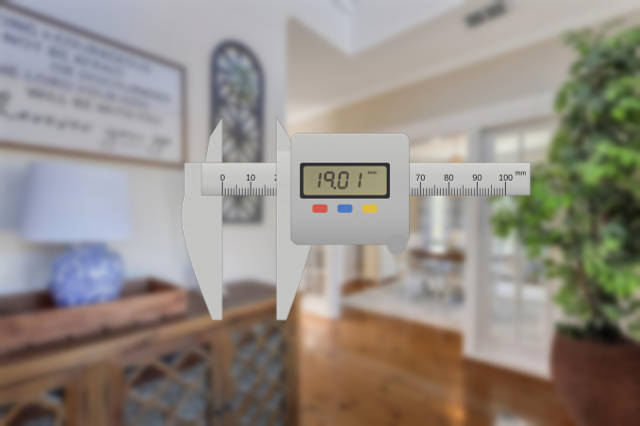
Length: mm 19.01
